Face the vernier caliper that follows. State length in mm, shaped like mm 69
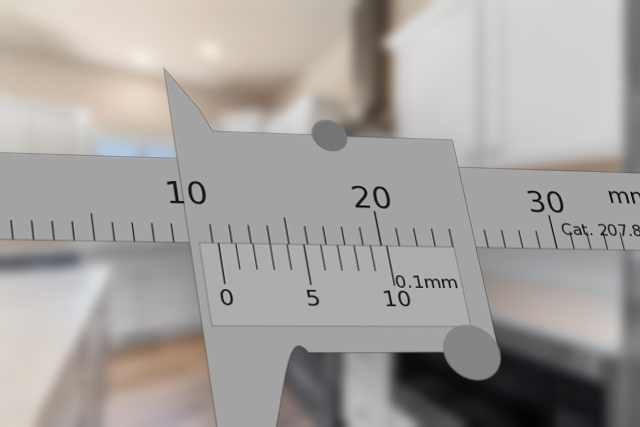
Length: mm 11.3
